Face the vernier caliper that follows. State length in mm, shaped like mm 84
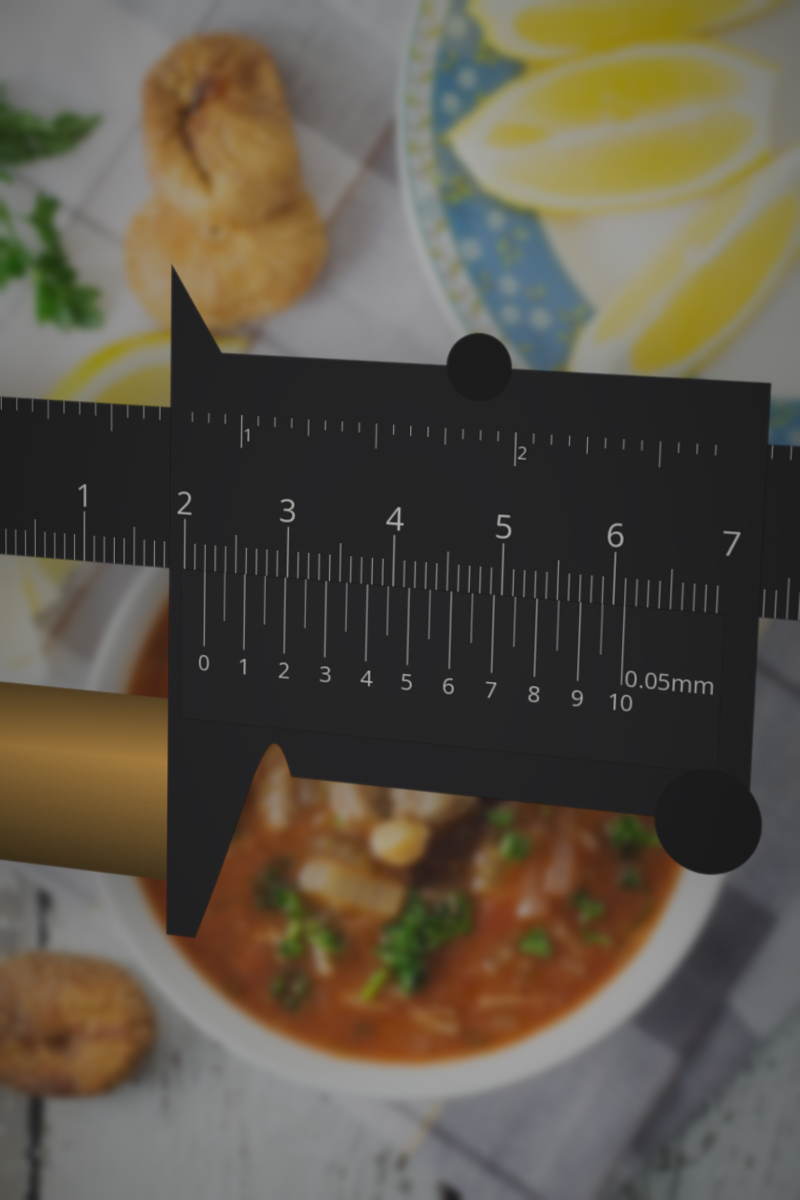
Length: mm 22.0
